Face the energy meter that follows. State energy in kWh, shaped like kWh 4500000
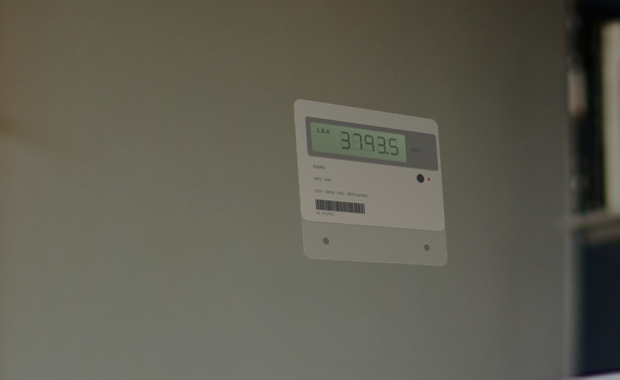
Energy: kWh 3793.5
